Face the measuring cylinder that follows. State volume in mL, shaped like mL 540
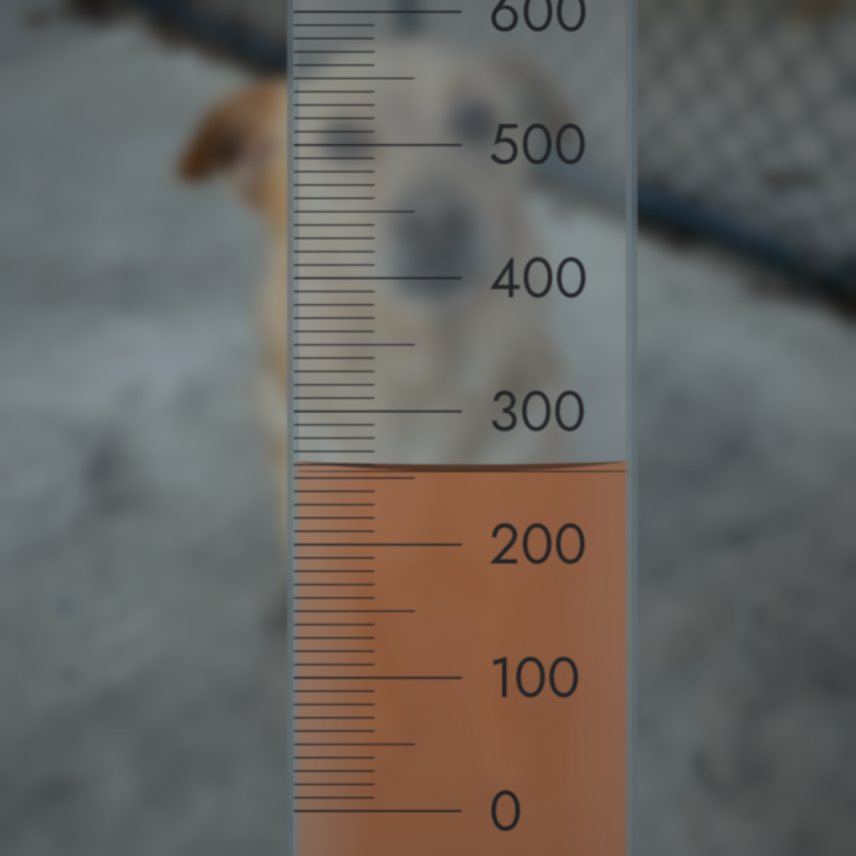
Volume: mL 255
